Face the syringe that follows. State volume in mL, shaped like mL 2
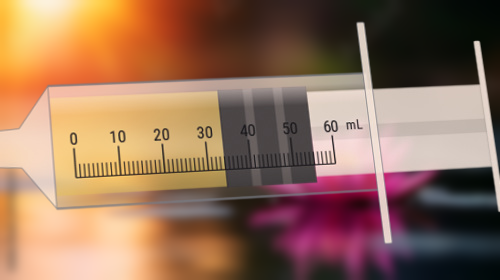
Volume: mL 34
